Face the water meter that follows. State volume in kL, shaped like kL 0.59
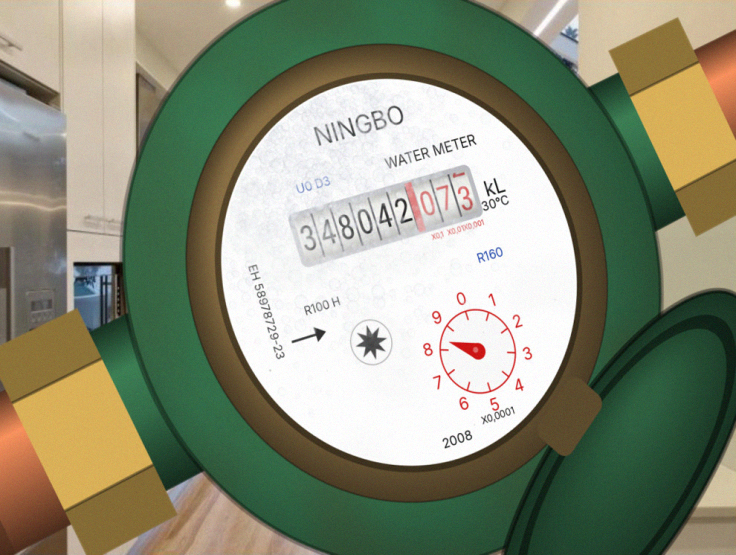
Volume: kL 348042.0728
